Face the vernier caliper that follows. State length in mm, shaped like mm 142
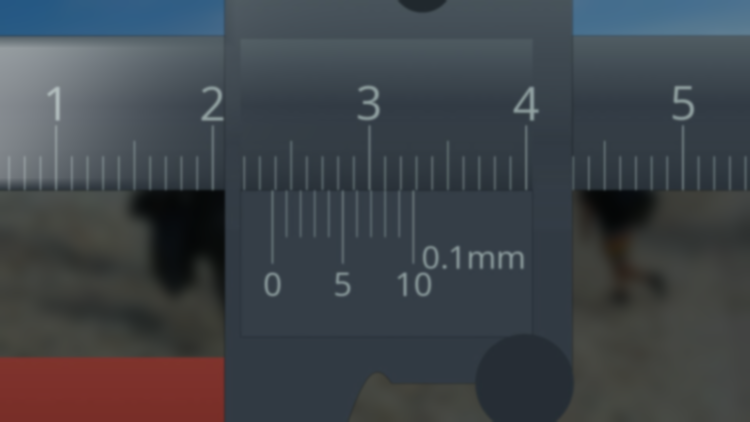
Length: mm 23.8
